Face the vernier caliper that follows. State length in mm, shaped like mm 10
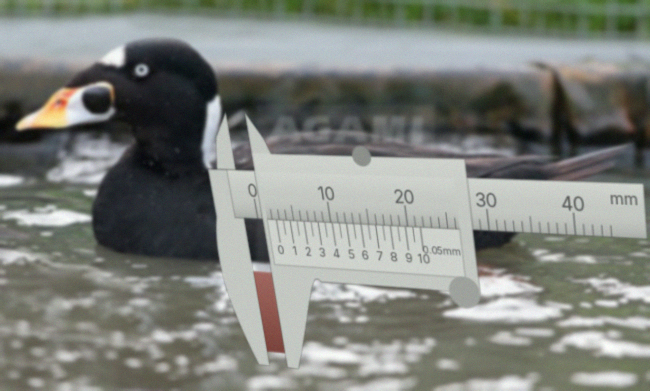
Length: mm 2.6
